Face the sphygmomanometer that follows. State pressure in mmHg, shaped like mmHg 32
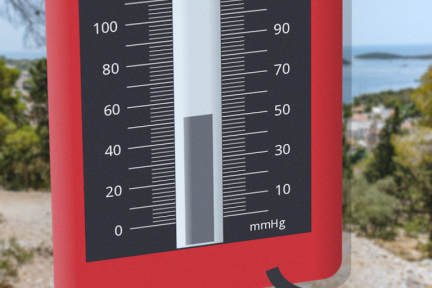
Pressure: mmHg 52
